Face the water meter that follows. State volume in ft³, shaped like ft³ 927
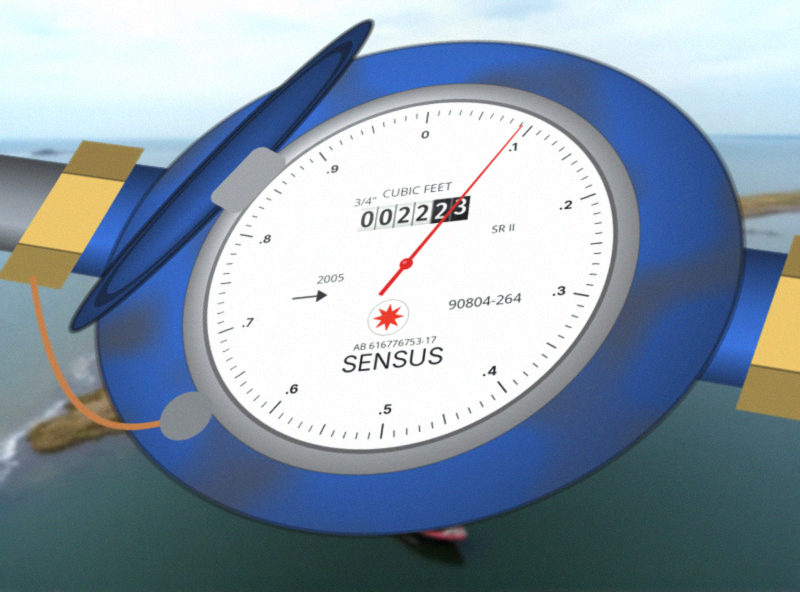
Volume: ft³ 2223.09
